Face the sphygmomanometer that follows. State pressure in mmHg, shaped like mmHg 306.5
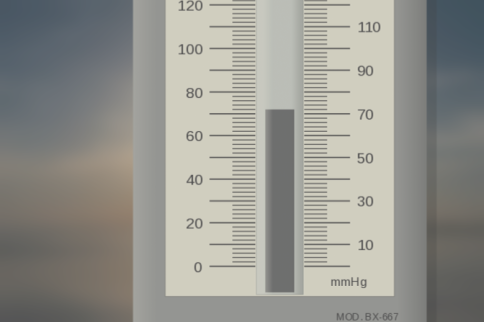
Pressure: mmHg 72
